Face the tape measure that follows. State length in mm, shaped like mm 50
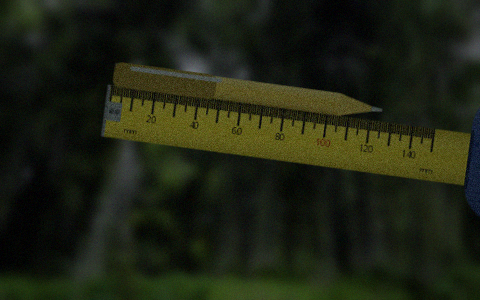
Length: mm 125
